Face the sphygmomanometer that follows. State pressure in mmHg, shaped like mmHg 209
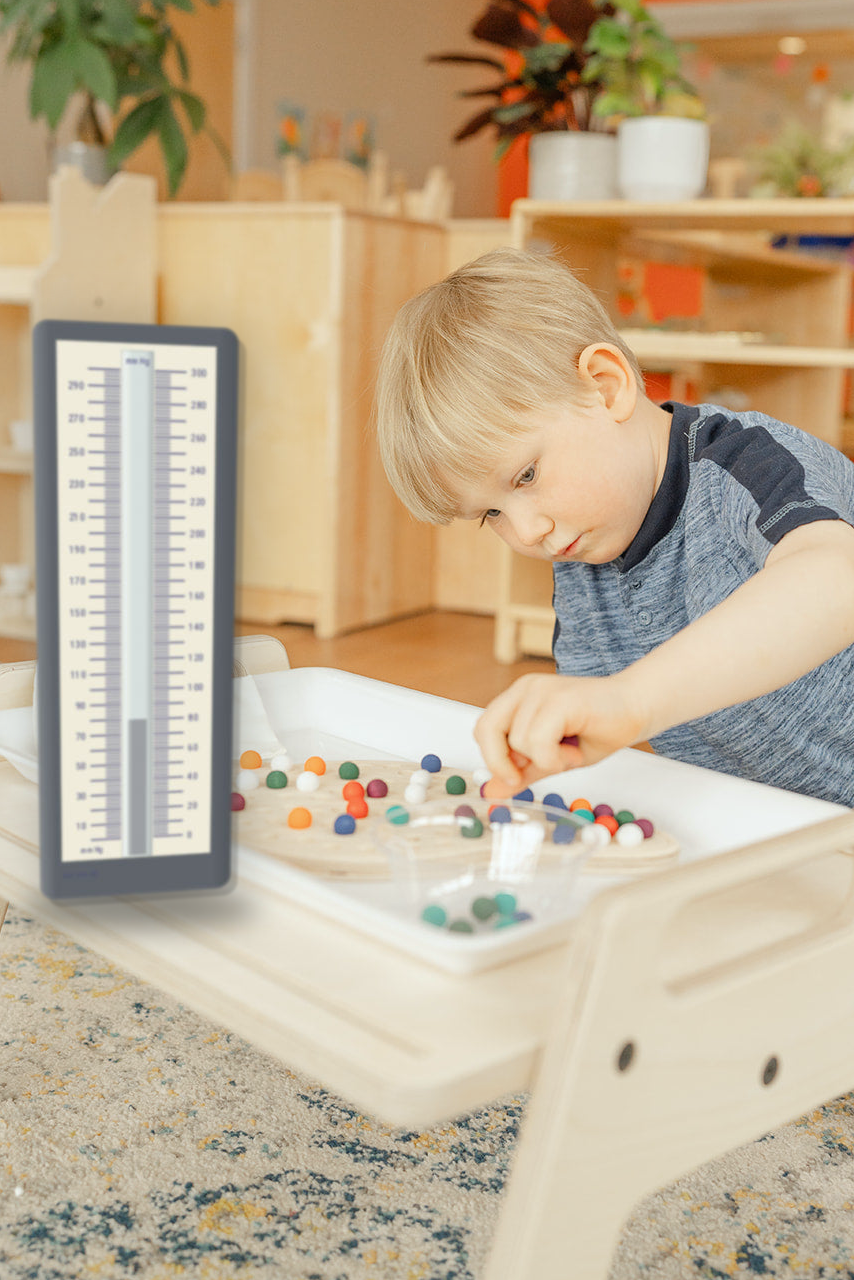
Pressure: mmHg 80
